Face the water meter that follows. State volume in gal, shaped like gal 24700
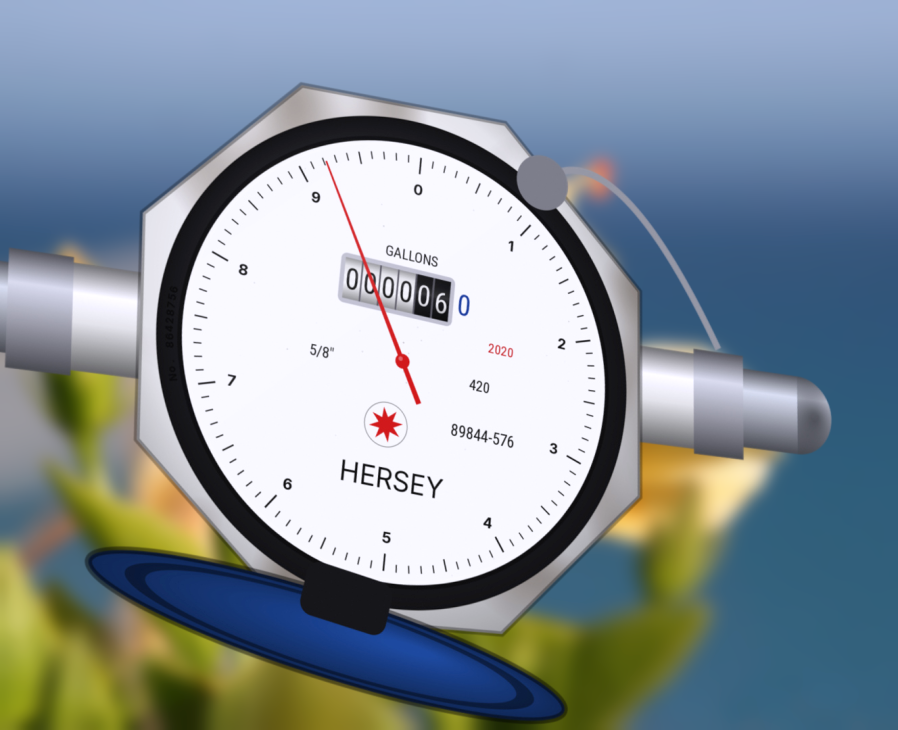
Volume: gal 59.2
